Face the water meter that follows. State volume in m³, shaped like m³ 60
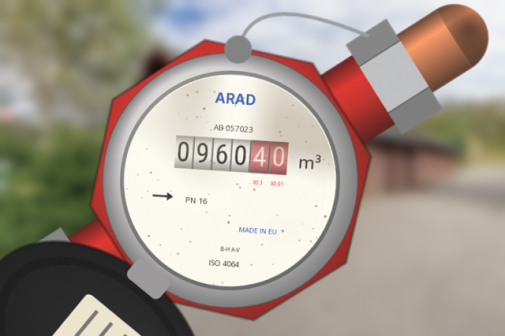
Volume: m³ 960.40
